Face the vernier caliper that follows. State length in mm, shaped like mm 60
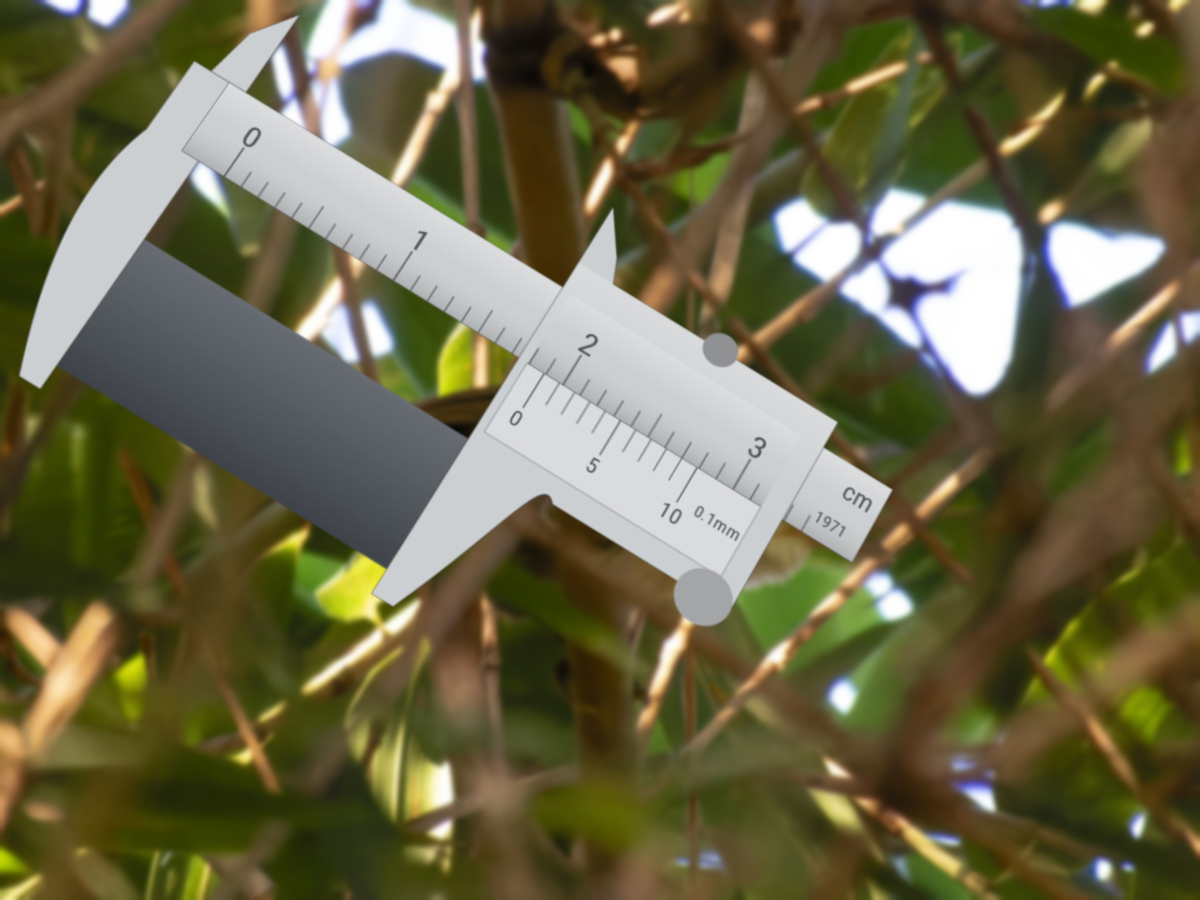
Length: mm 18.9
